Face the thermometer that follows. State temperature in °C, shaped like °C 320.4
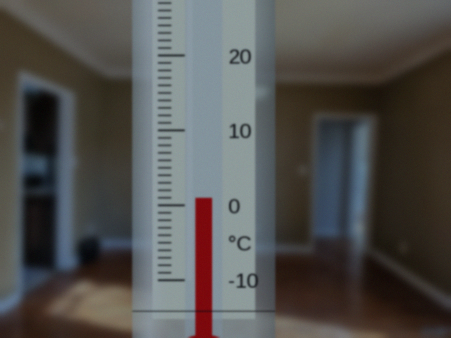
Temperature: °C 1
